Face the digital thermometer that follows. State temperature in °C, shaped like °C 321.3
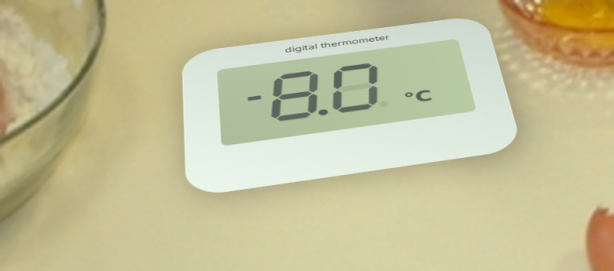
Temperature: °C -8.0
